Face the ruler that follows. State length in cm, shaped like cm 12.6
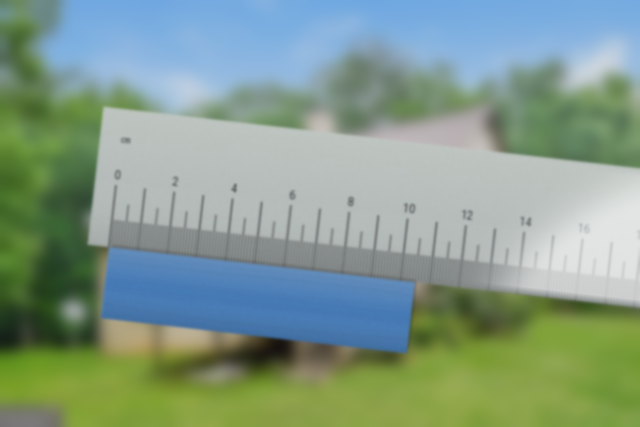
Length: cm 10.5
